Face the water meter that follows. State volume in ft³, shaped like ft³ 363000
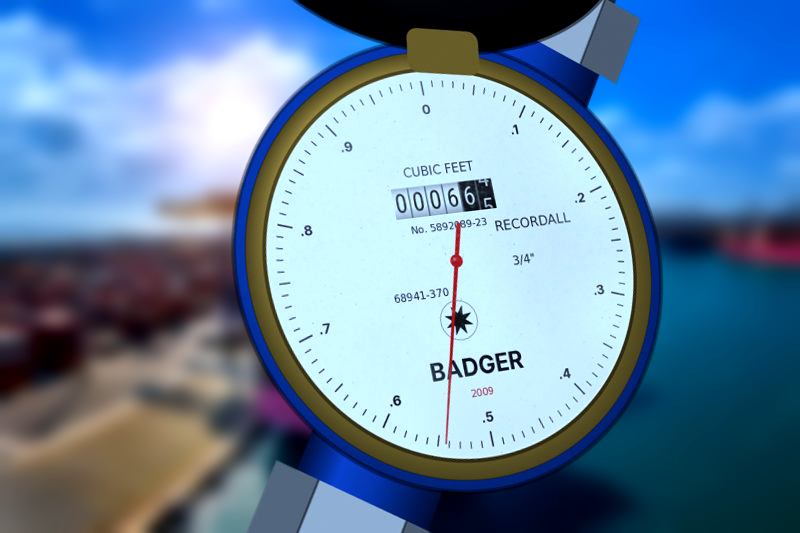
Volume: ft³ 664.54
